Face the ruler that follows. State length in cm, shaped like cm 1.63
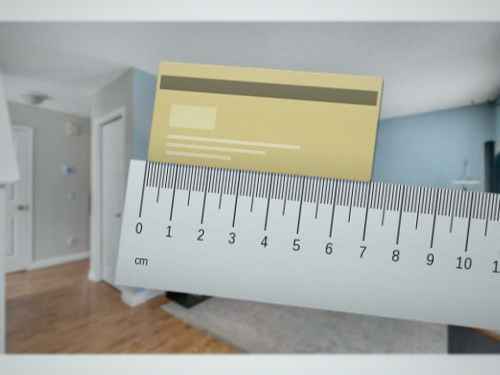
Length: cm 7
